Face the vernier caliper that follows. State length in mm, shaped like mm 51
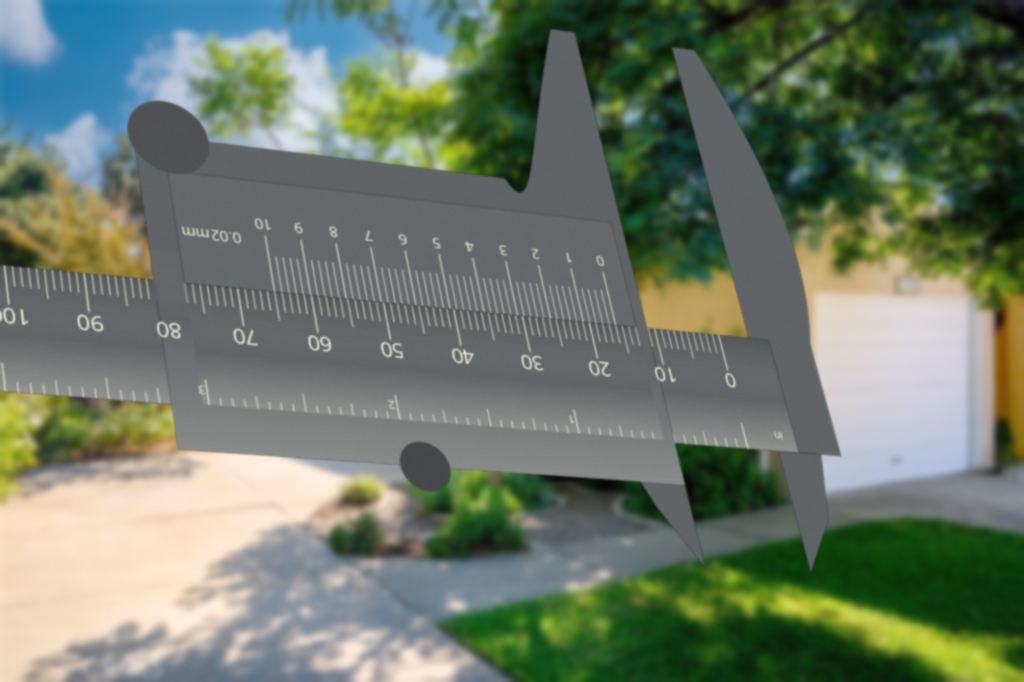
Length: mm 16.0
